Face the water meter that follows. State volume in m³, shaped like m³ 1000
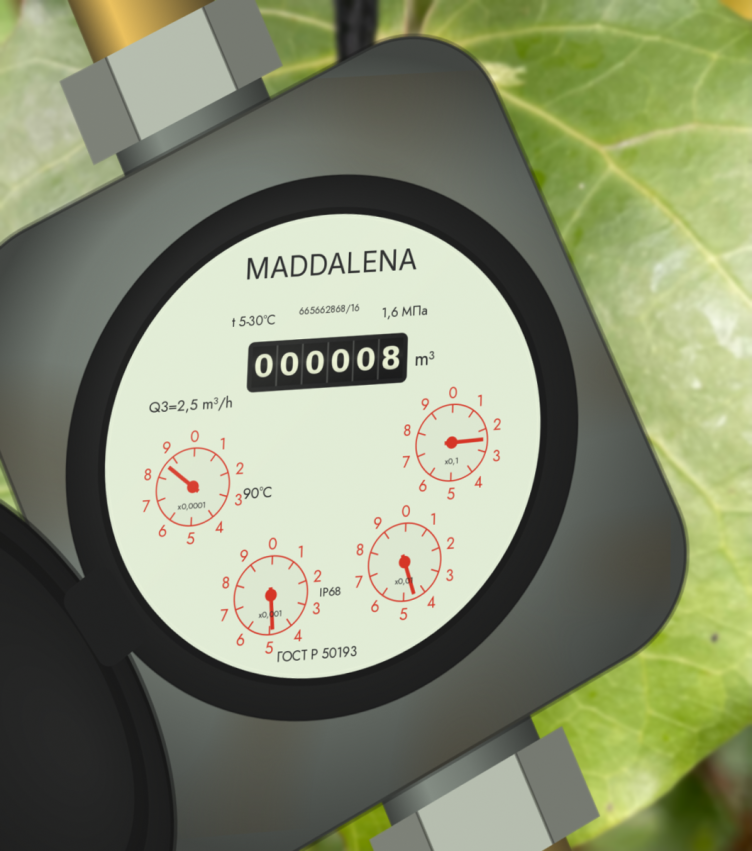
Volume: m³ 8.2448
